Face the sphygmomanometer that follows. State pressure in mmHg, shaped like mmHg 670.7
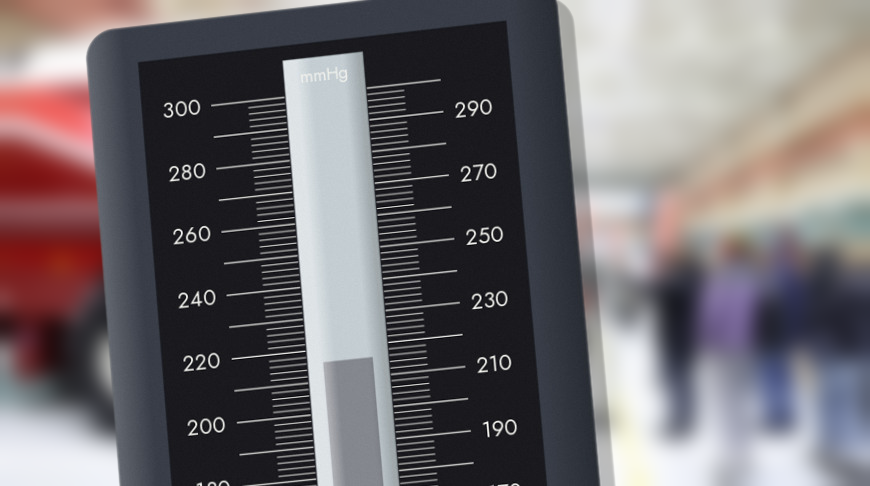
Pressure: mmHg 216
